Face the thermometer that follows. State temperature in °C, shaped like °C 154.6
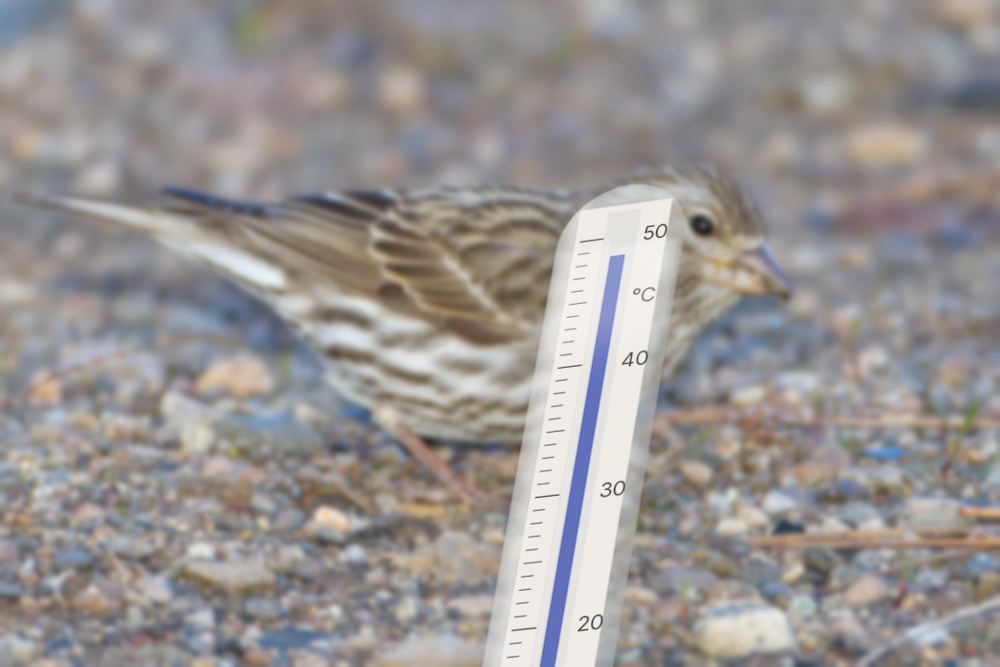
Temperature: °C 48.5
